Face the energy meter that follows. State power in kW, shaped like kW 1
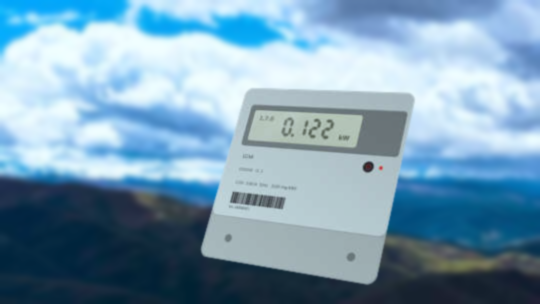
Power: kW 0.122
